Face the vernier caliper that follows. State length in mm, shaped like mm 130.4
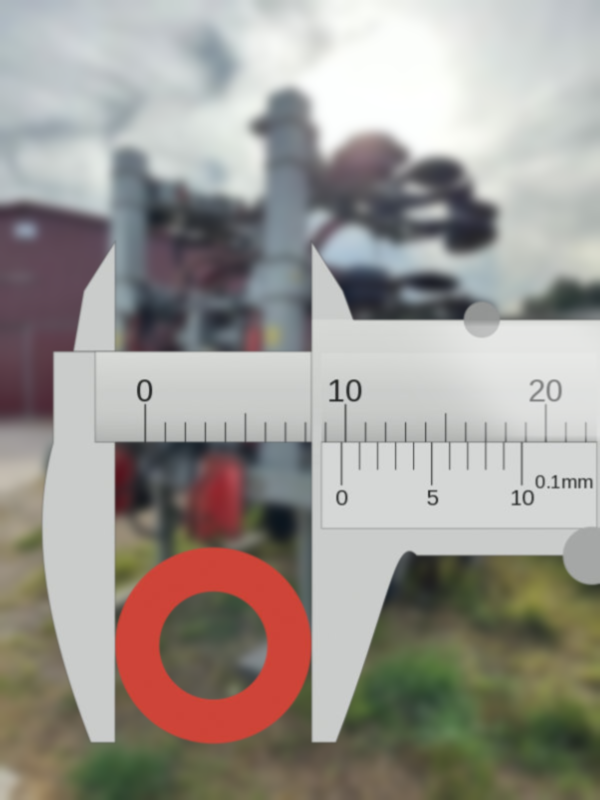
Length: mm 9.8
